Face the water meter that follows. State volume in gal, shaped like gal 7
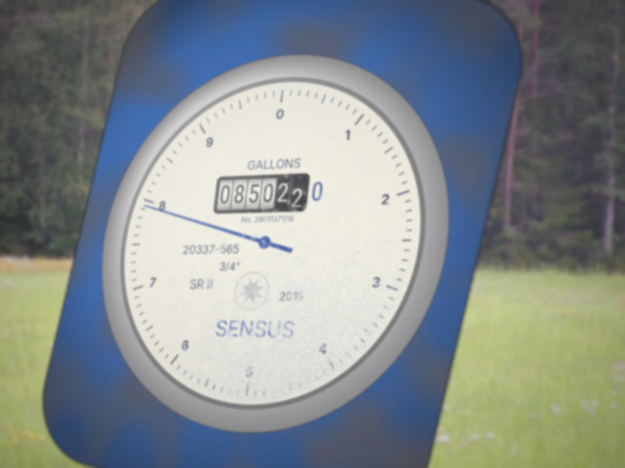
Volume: gal 850217.9
